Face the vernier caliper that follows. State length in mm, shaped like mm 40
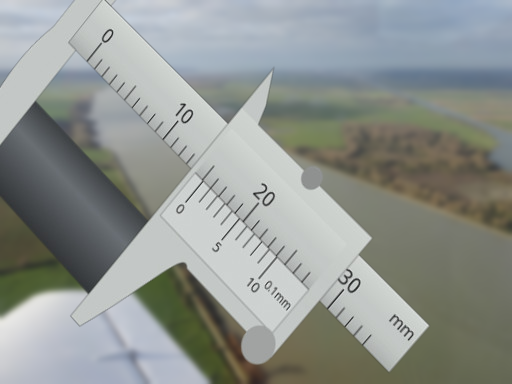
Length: mm 15.1
